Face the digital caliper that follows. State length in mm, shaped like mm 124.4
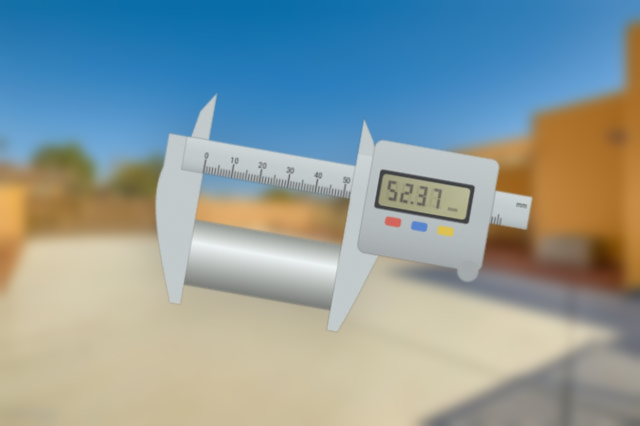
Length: mm 52.37
